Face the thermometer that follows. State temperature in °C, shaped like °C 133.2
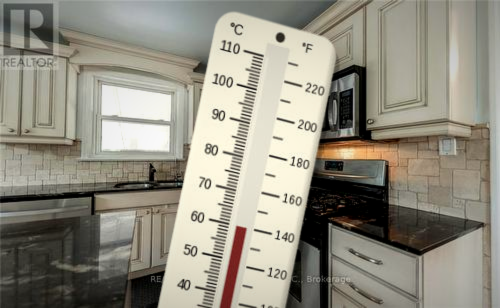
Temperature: °C 60
